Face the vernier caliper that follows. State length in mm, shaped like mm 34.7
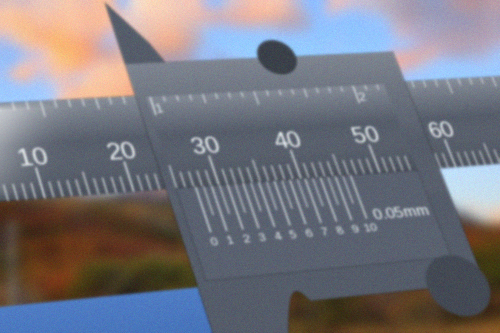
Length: mm 27.2
